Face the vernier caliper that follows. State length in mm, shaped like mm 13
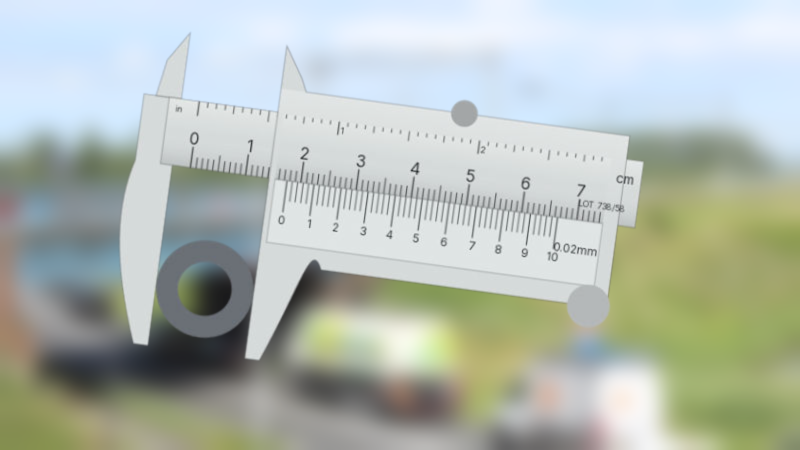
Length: mm 17.5
